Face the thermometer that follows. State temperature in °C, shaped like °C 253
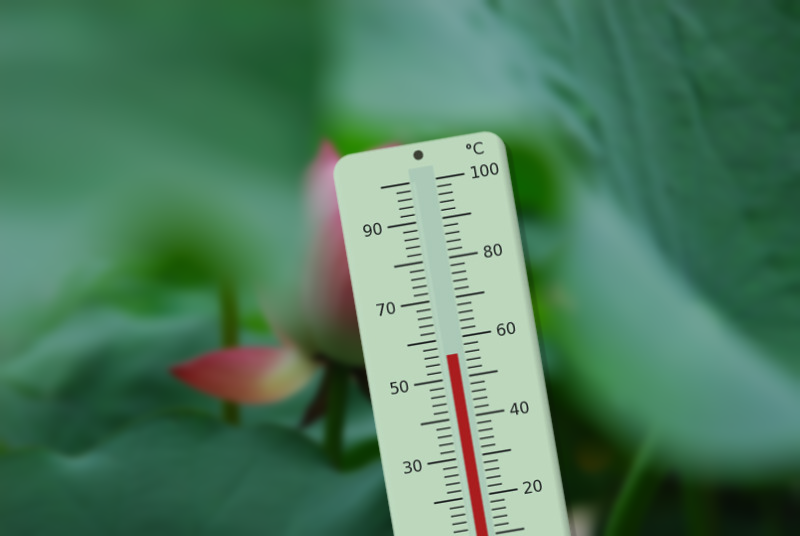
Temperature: °C 56
